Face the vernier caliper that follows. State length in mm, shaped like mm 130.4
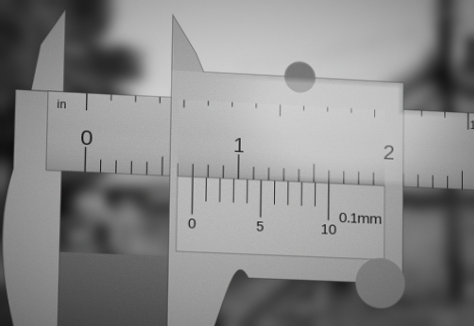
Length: mm 7.0
